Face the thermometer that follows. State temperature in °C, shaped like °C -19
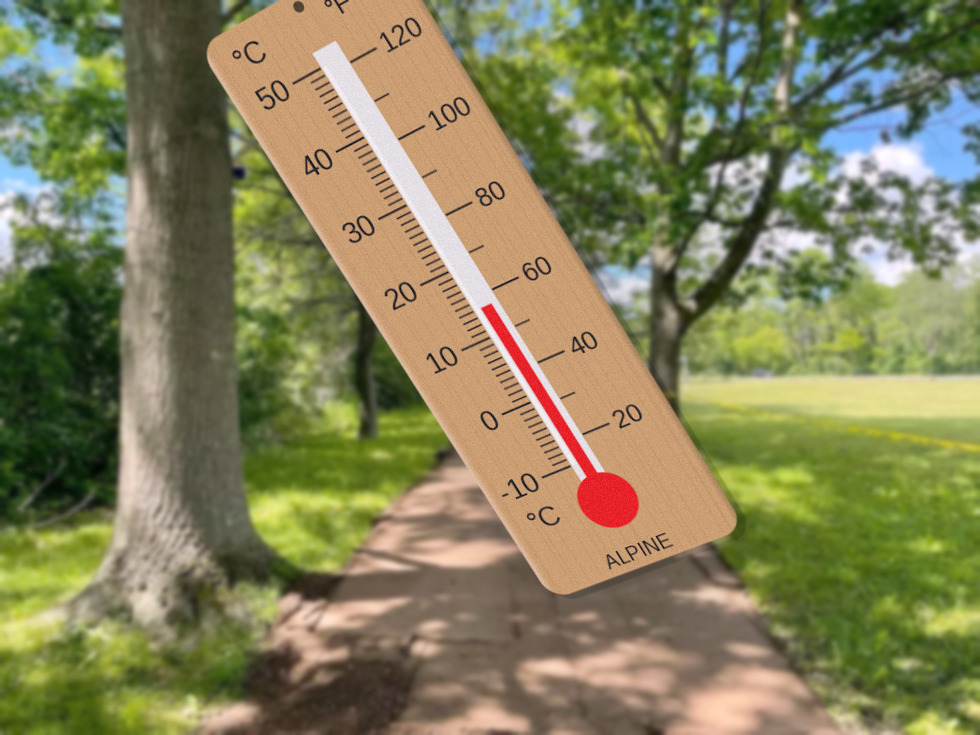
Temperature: °C 14
